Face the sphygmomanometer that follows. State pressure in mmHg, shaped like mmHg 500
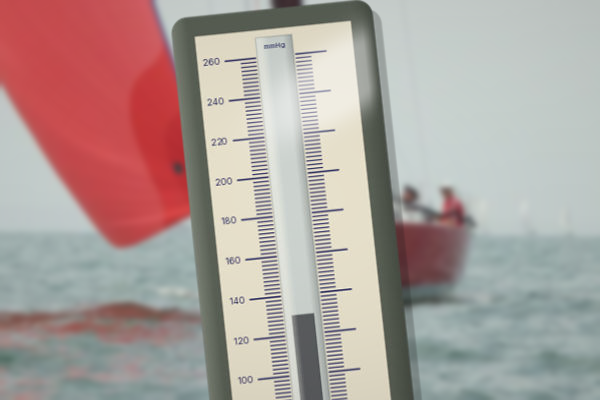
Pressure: mmHg 130
